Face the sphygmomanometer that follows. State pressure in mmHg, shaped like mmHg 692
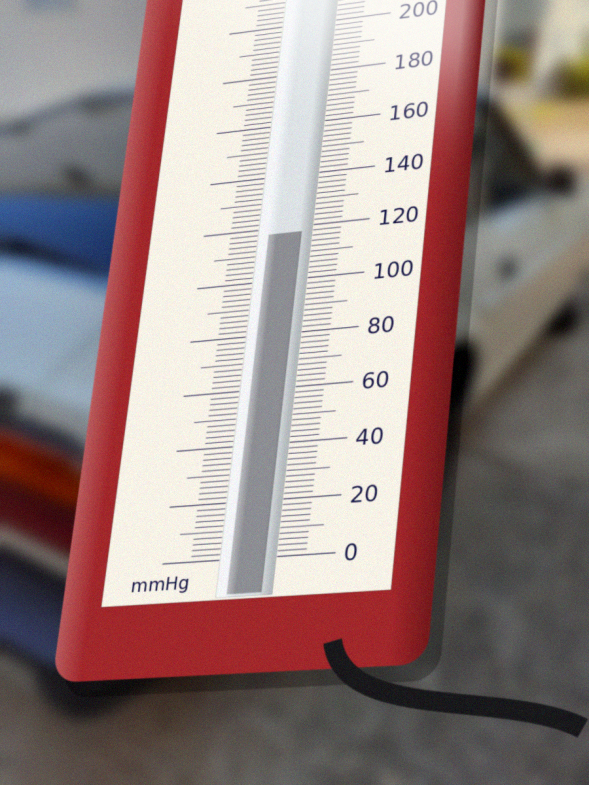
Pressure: mmHg 118
